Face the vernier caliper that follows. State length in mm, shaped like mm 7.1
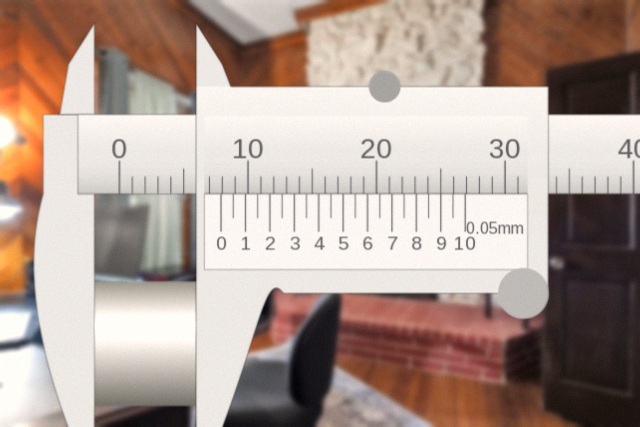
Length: mm 7.9
